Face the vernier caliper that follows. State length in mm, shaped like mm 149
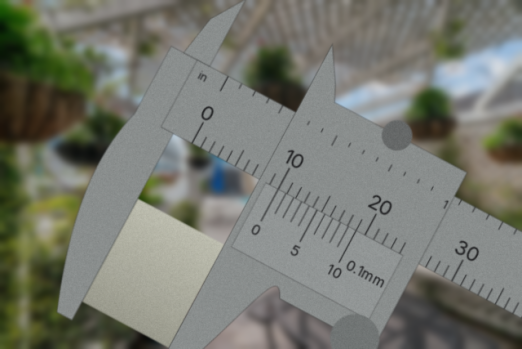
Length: mm 10.0
